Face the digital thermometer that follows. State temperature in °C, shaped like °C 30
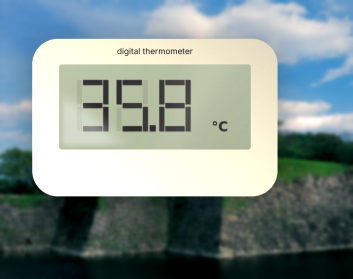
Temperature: °C 35.8
